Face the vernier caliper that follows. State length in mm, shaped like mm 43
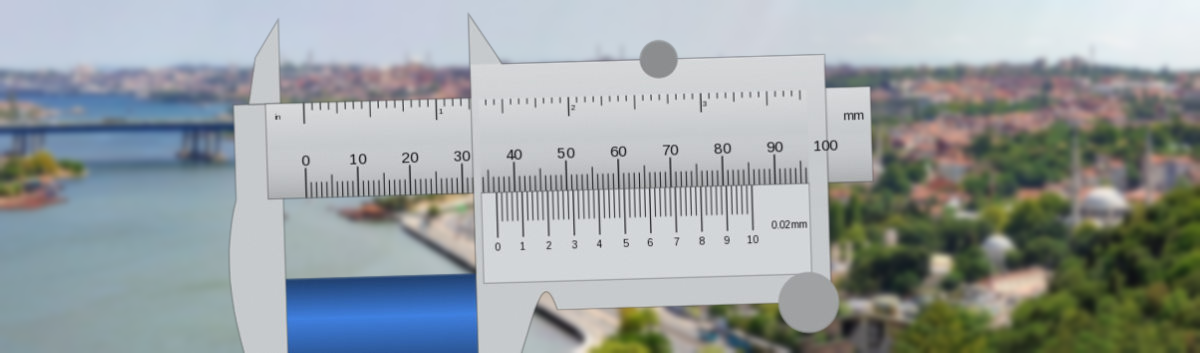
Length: mm 36.5
